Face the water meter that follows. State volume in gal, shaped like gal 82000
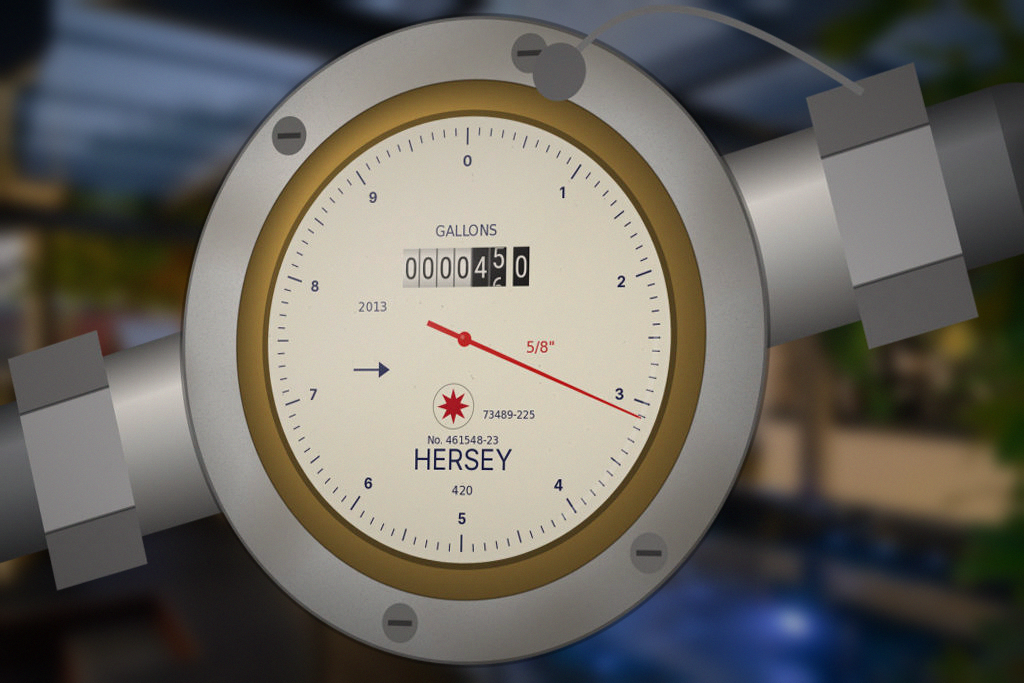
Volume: gal 453.1
